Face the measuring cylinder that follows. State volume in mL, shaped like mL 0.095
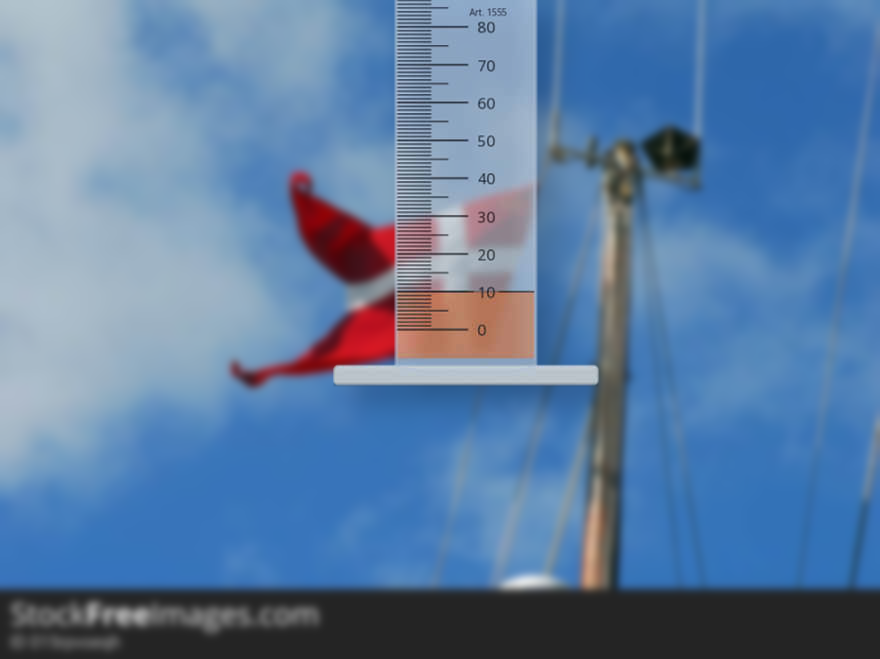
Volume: mL 10
